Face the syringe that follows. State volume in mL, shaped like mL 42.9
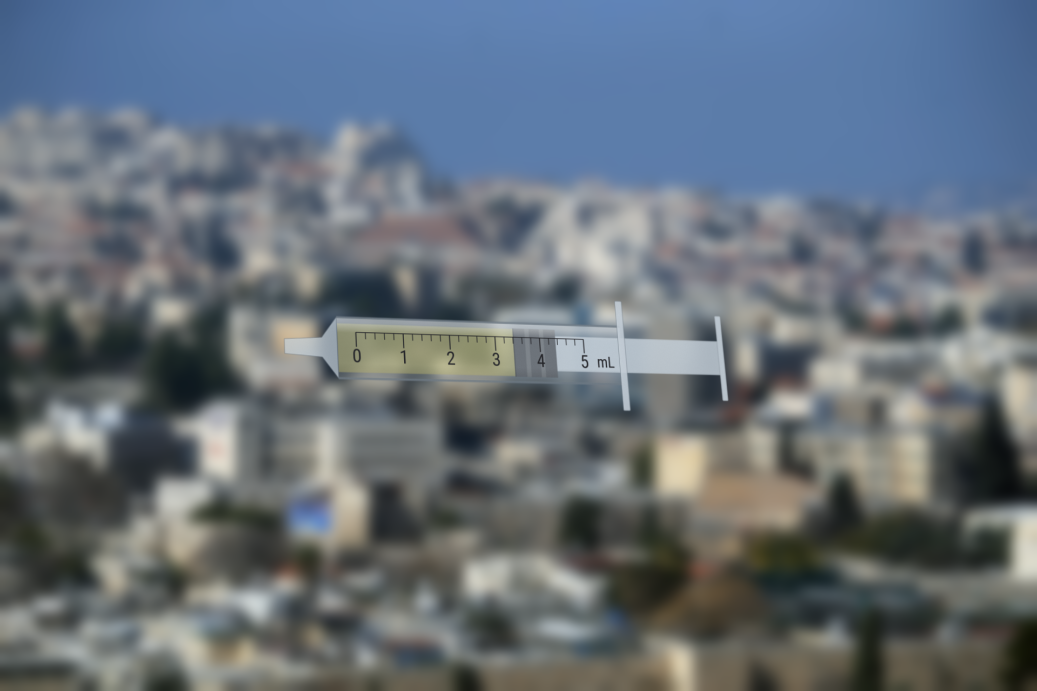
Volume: mL 3.4
